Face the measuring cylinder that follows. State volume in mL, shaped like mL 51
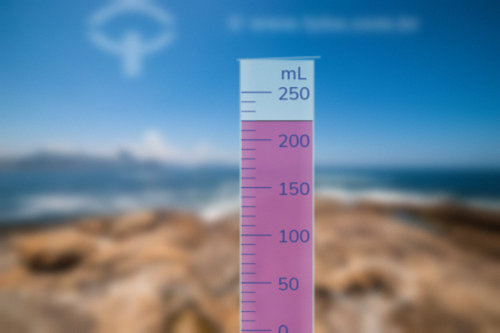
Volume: mL 220
